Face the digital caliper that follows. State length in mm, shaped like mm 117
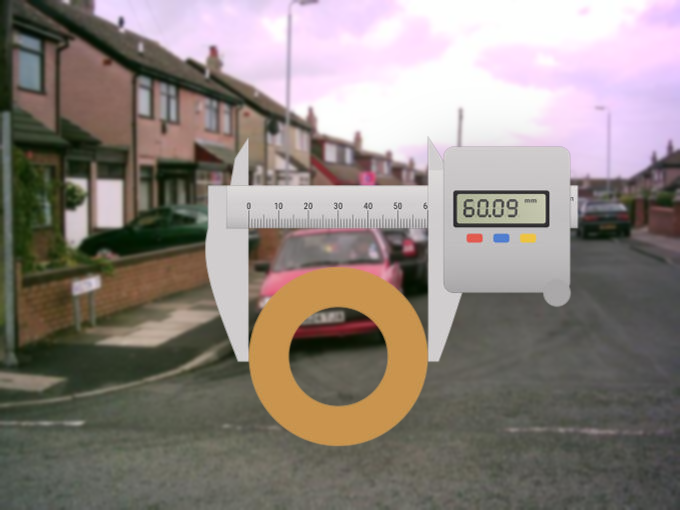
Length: mm 60.09
